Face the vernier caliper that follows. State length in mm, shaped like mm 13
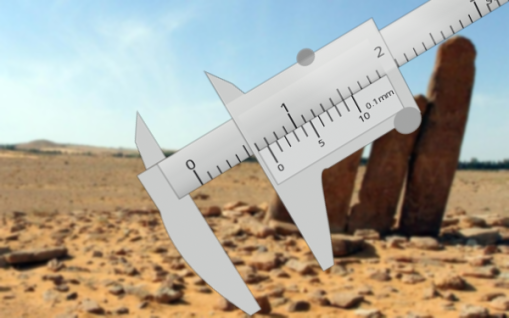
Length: mm 6.9
